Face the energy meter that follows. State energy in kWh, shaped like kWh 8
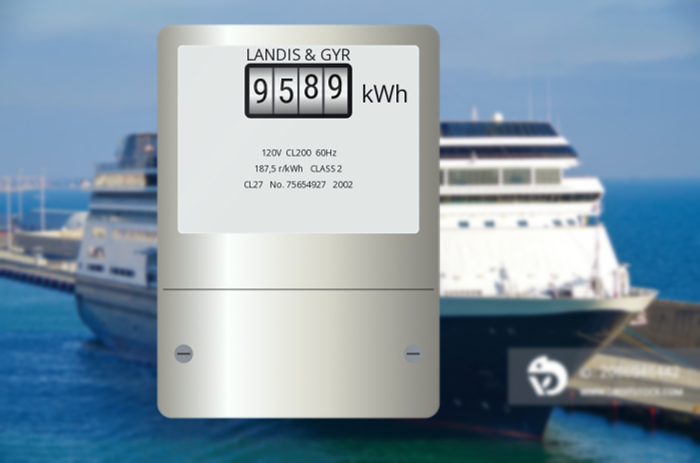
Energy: kWh 9589
